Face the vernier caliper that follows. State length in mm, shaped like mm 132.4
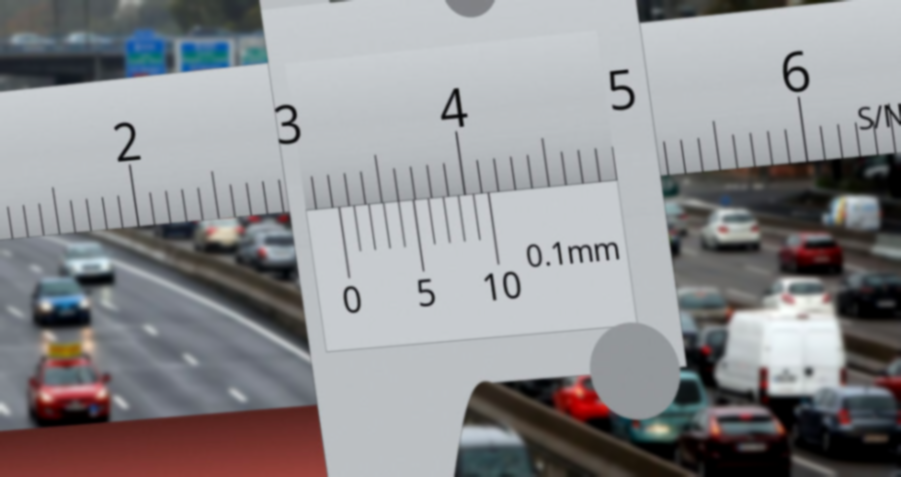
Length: mm 32.4
